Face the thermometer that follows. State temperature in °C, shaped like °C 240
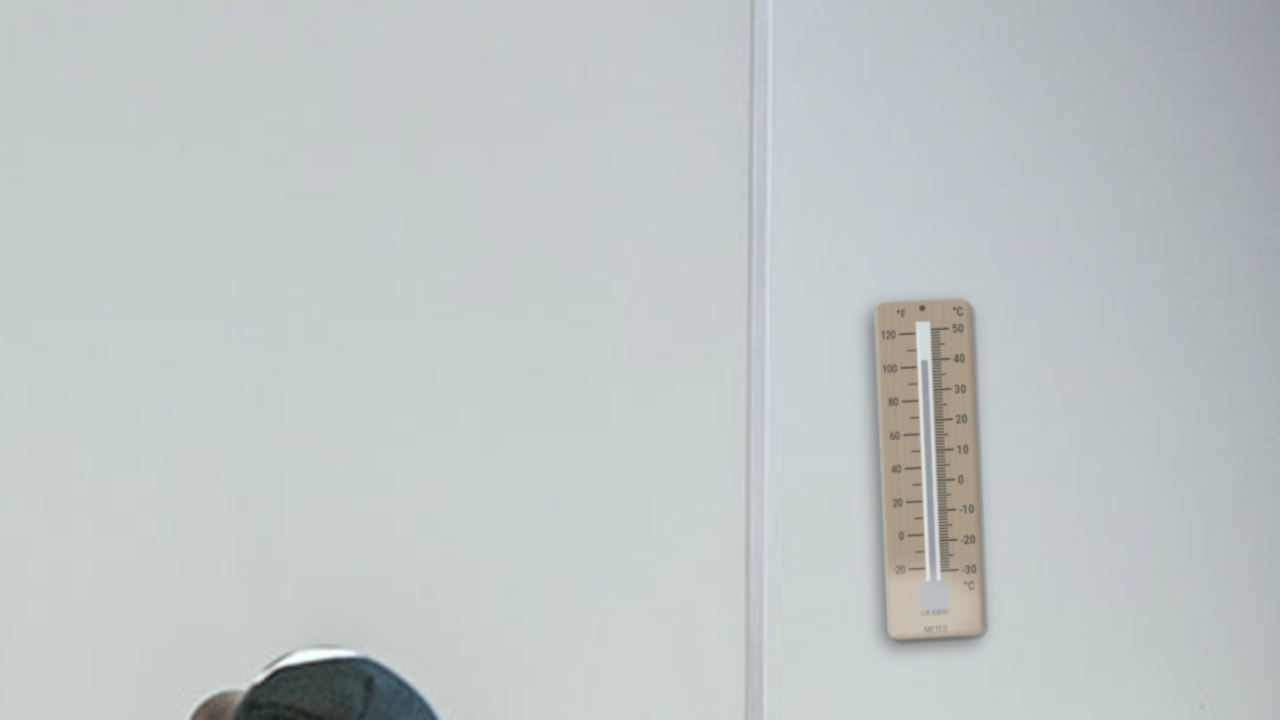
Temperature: °C 40
